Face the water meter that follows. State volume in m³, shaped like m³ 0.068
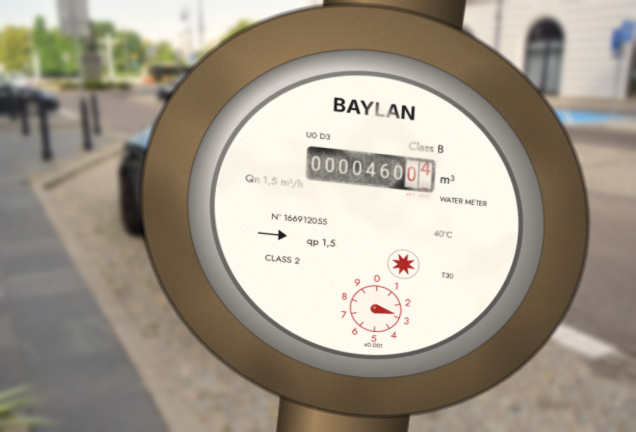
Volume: m³ 460.042
